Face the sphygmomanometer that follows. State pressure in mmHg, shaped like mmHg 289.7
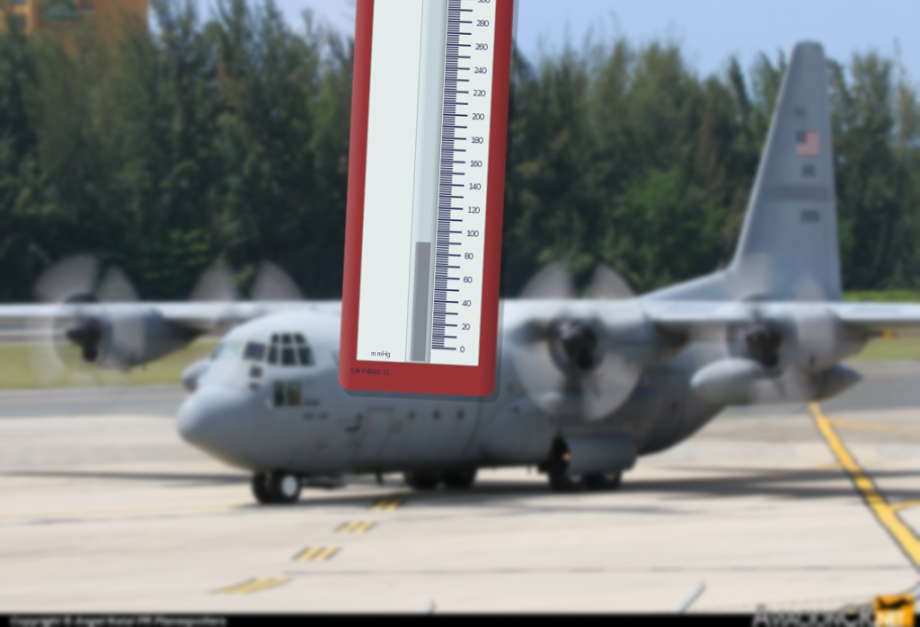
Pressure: mmHg 90
